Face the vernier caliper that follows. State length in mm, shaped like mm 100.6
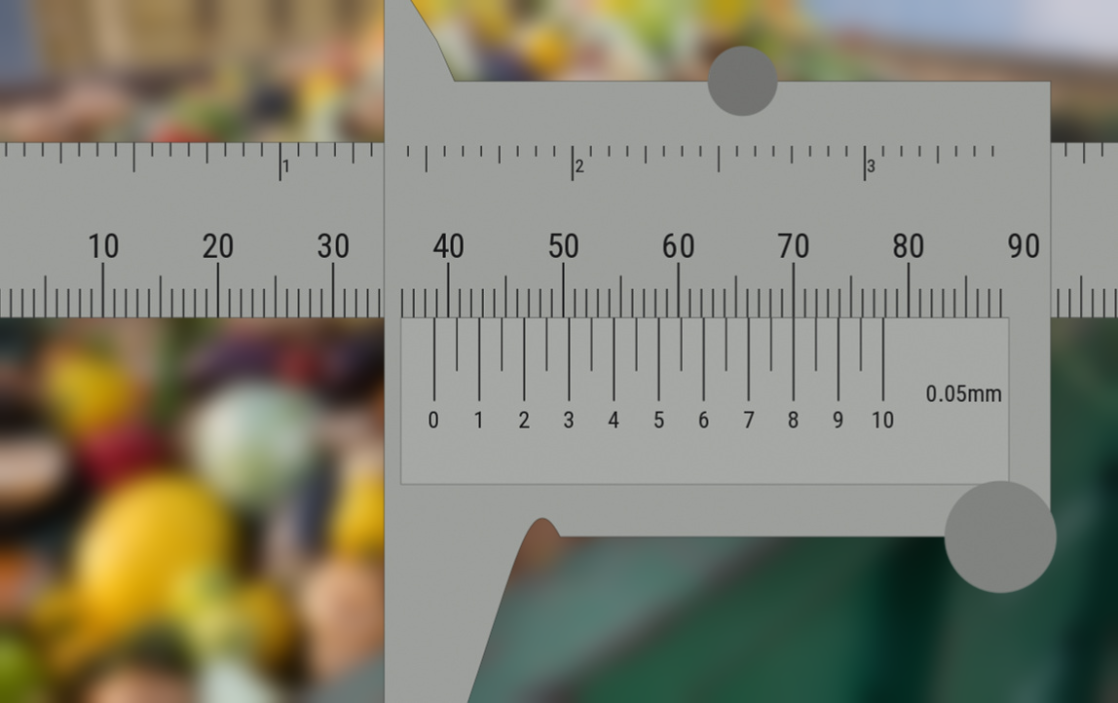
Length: mm 38.8
